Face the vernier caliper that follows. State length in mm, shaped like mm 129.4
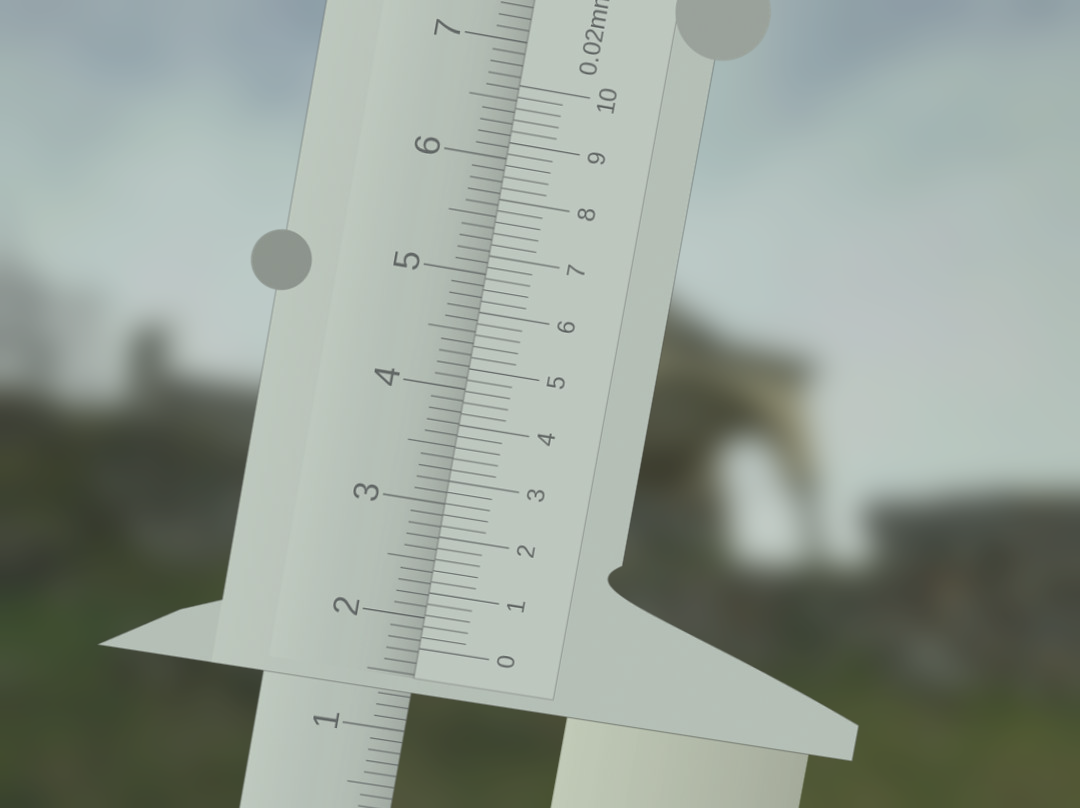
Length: mm 17.3
